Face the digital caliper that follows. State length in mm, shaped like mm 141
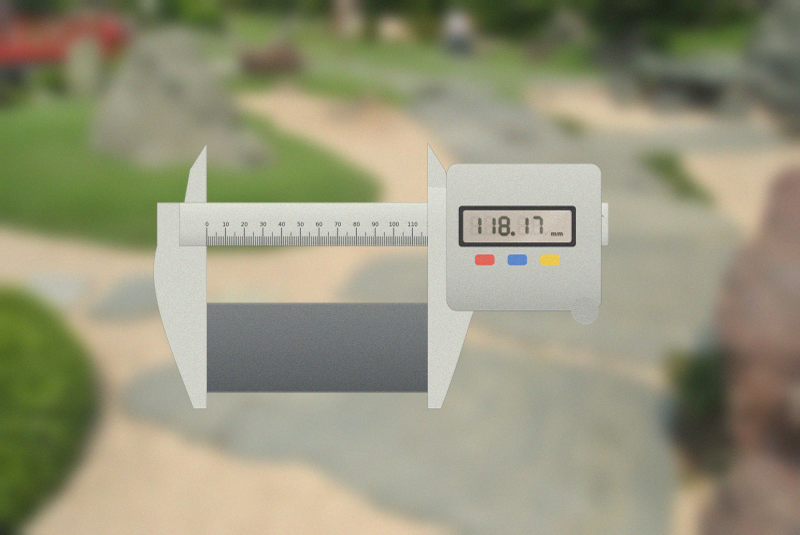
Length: mm 118.17
